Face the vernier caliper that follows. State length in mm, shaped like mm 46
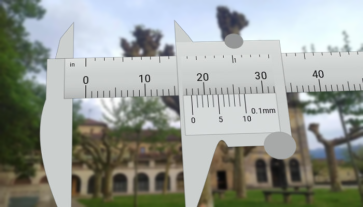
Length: mm 17.8
